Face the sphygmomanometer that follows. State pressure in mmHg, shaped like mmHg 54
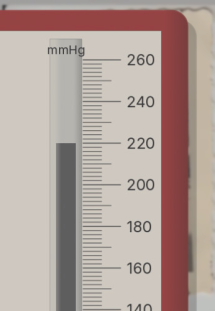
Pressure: mmHg 220
